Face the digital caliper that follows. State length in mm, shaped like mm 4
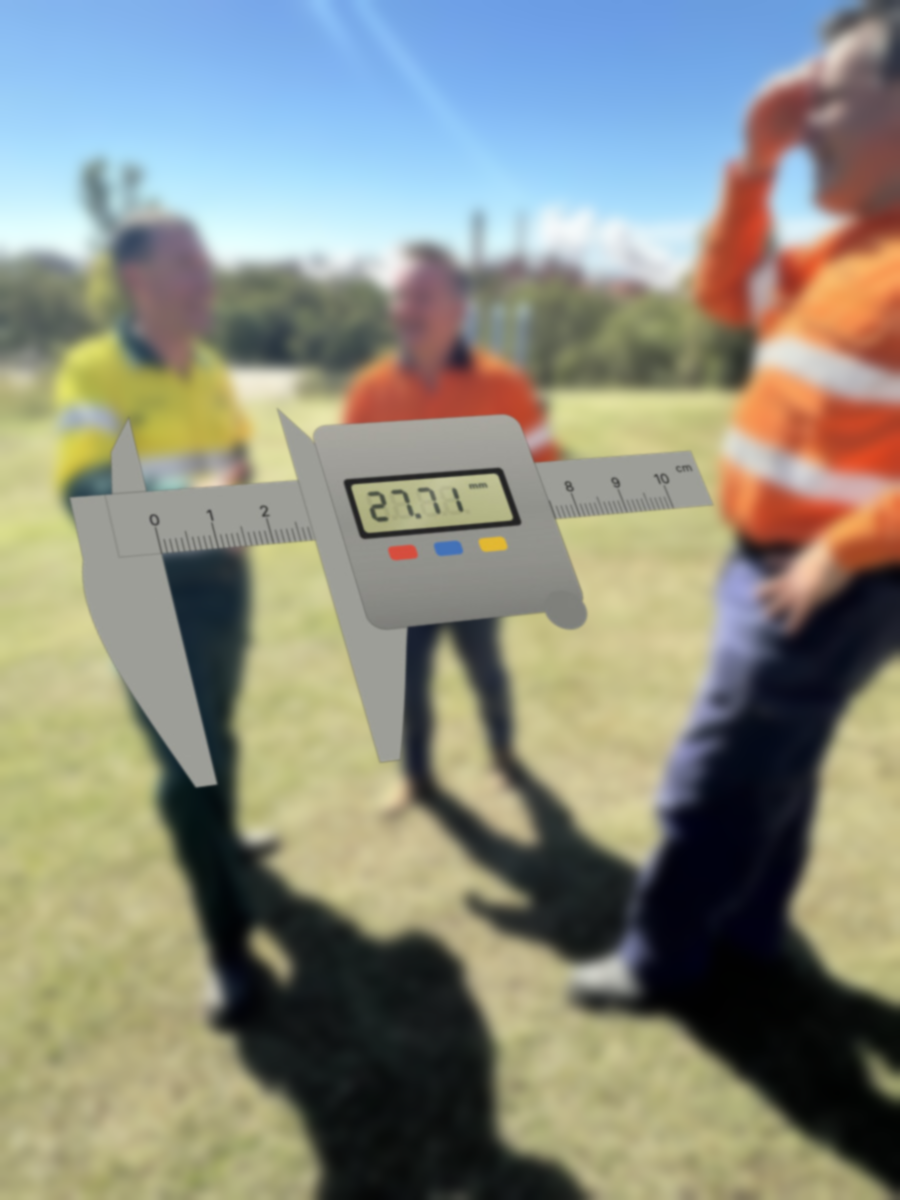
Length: mm 27.71
